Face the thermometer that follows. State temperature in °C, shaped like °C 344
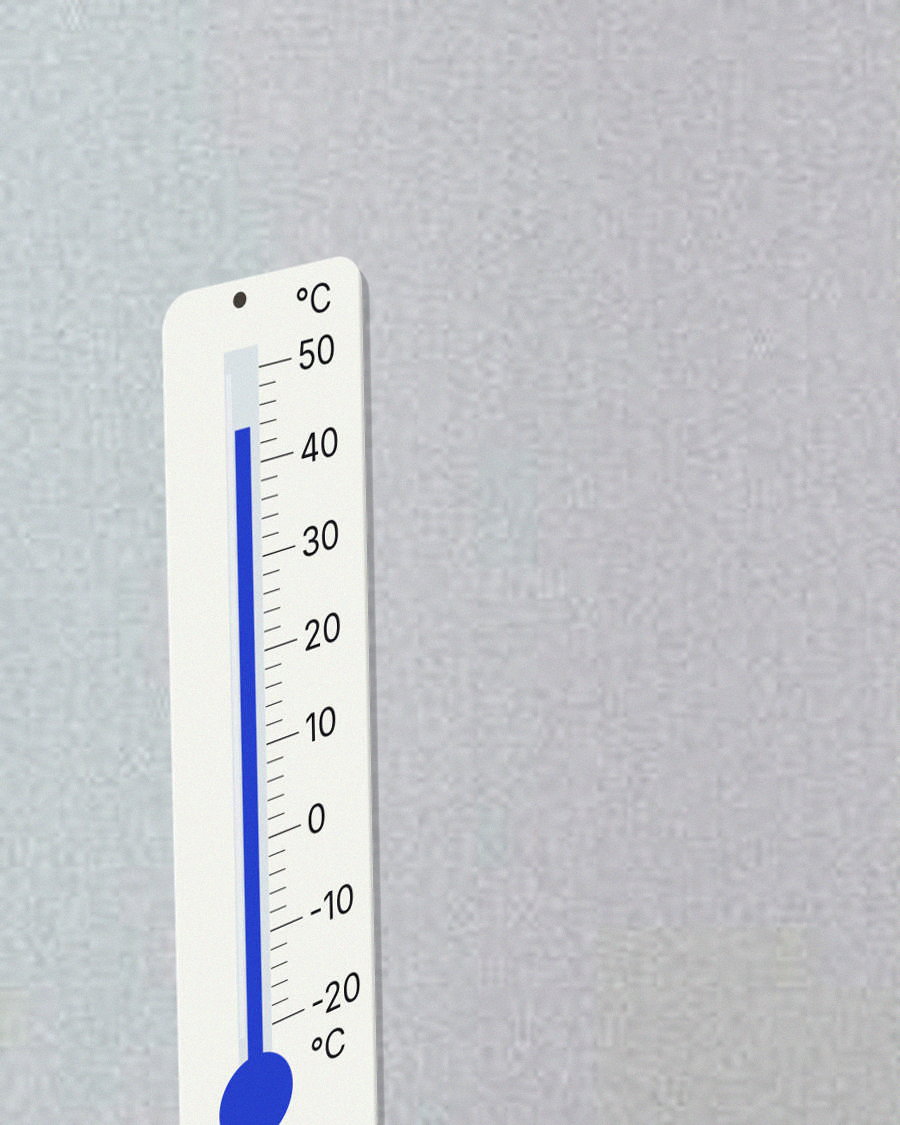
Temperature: °C 44
